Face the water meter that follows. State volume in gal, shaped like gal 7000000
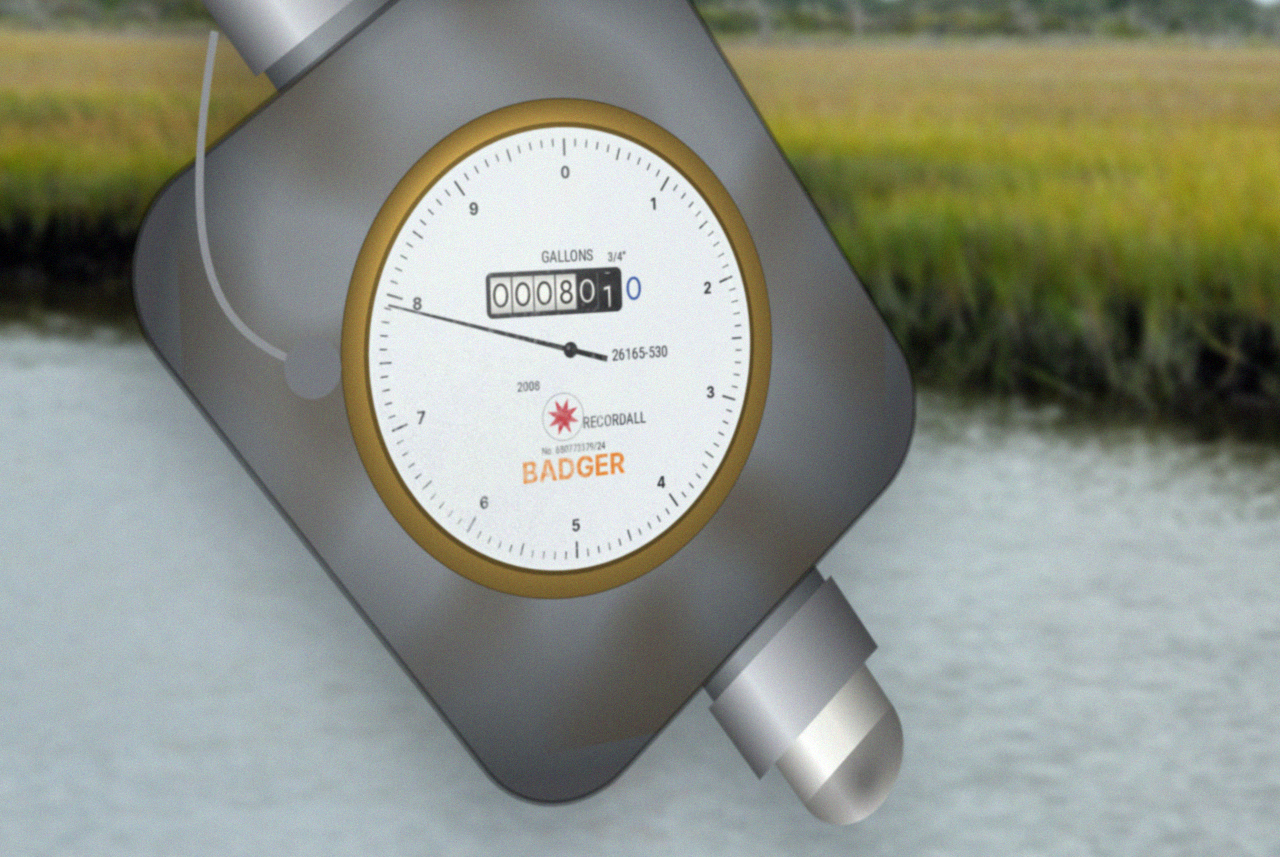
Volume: gal 8007.9
